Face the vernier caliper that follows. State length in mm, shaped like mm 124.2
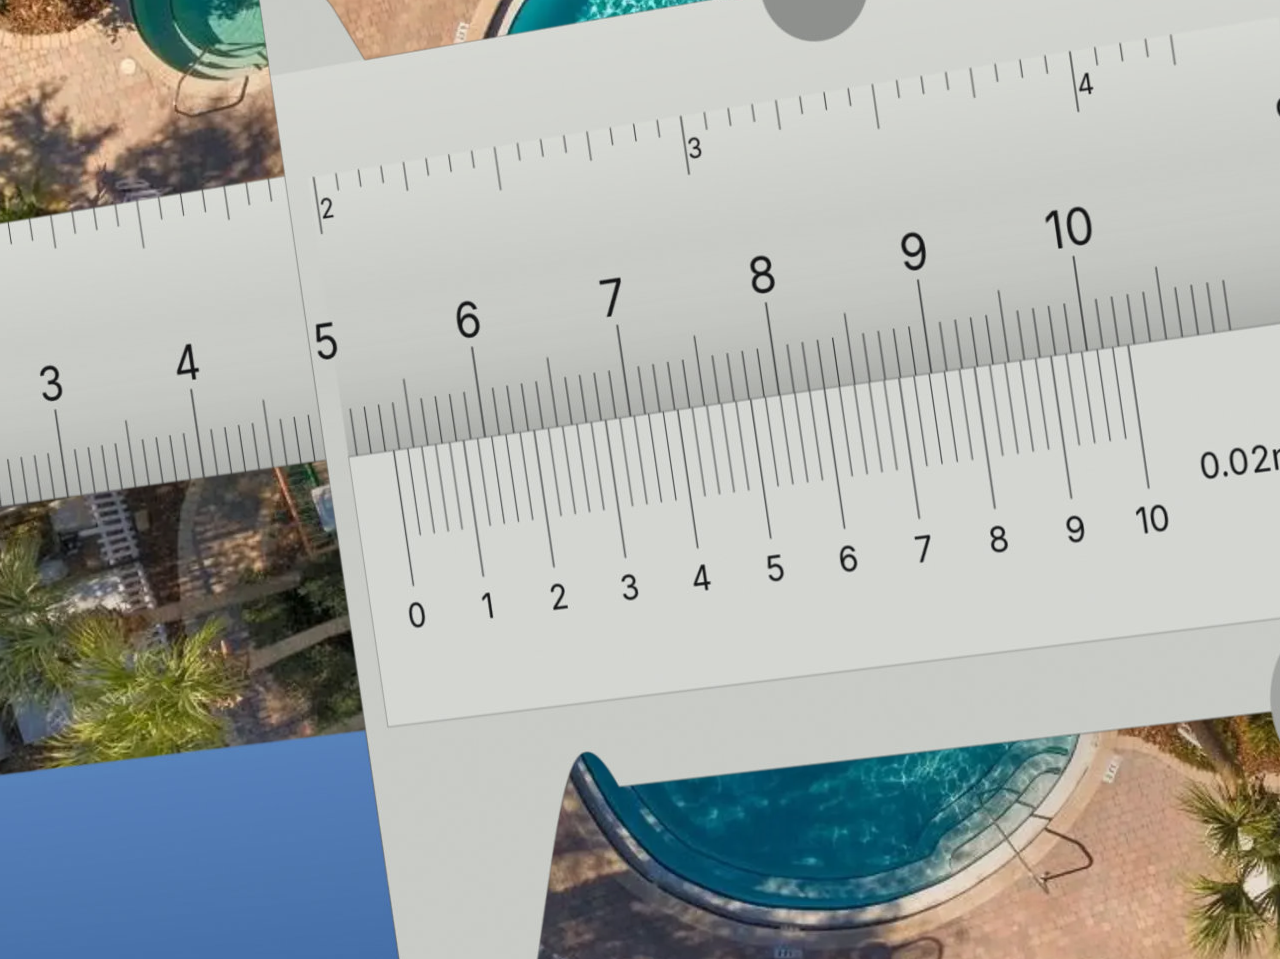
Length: mm 53.6
